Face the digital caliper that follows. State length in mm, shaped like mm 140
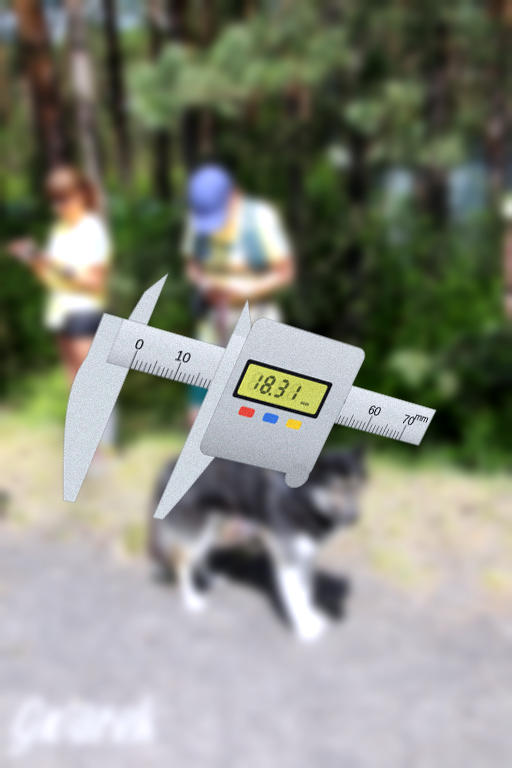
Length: mm 18.31
